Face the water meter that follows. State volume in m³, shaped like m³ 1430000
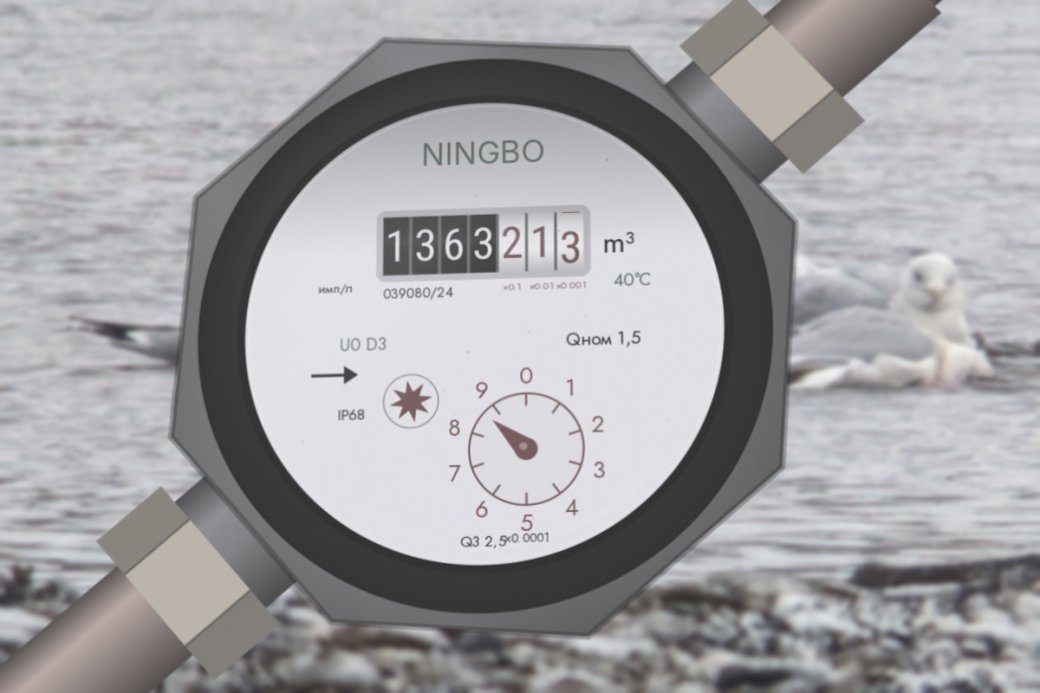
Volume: m³ 1363.2128
